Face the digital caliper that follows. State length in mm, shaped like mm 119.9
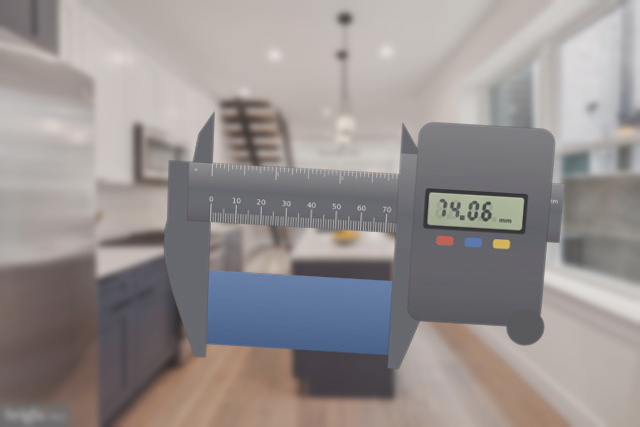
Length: mm 74.06
